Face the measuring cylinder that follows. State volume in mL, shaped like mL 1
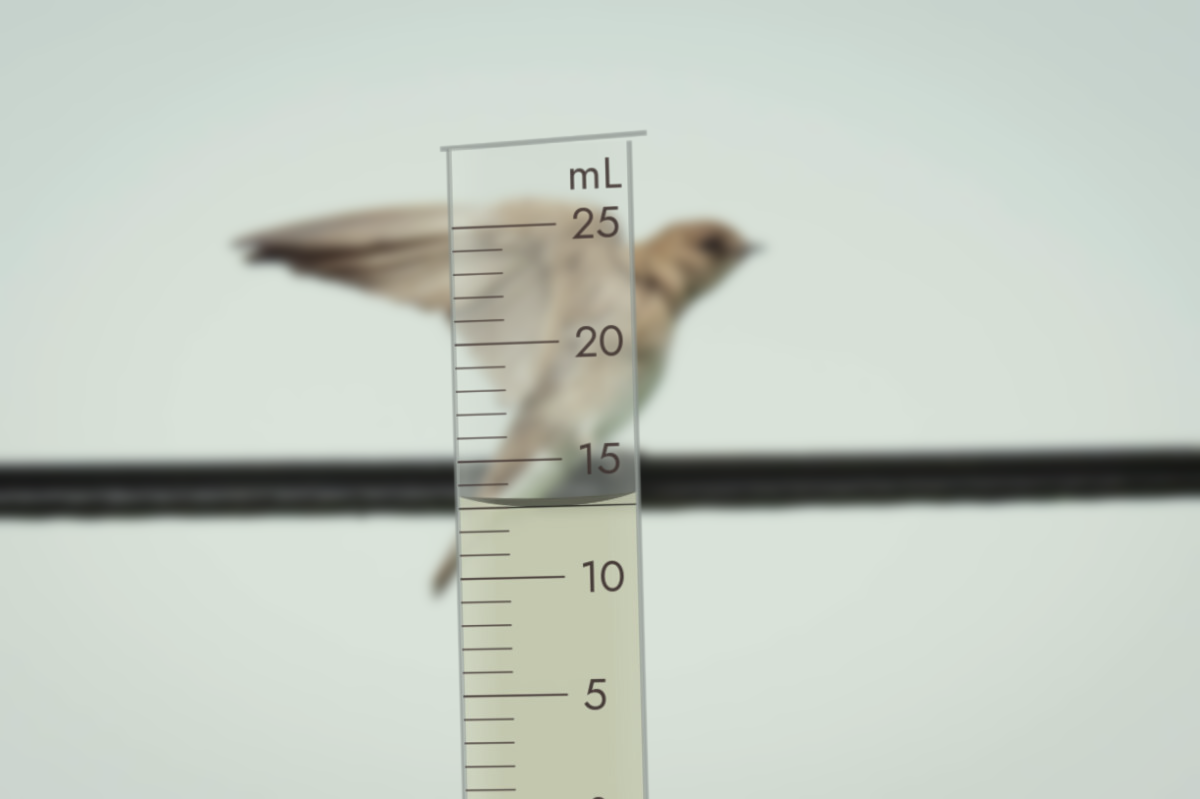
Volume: mL 13
